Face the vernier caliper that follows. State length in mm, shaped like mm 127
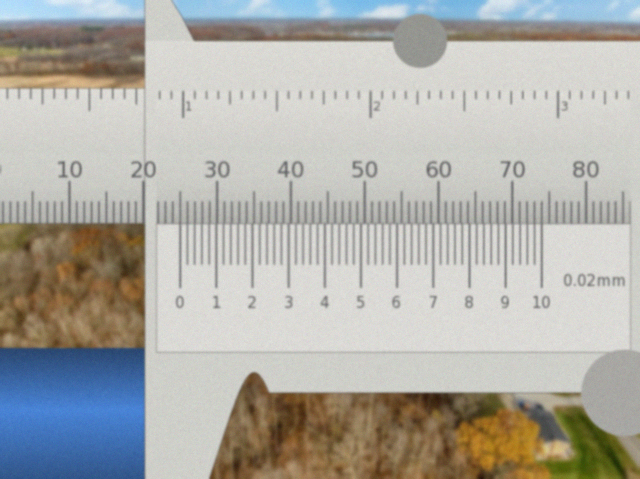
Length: mm 25.0
